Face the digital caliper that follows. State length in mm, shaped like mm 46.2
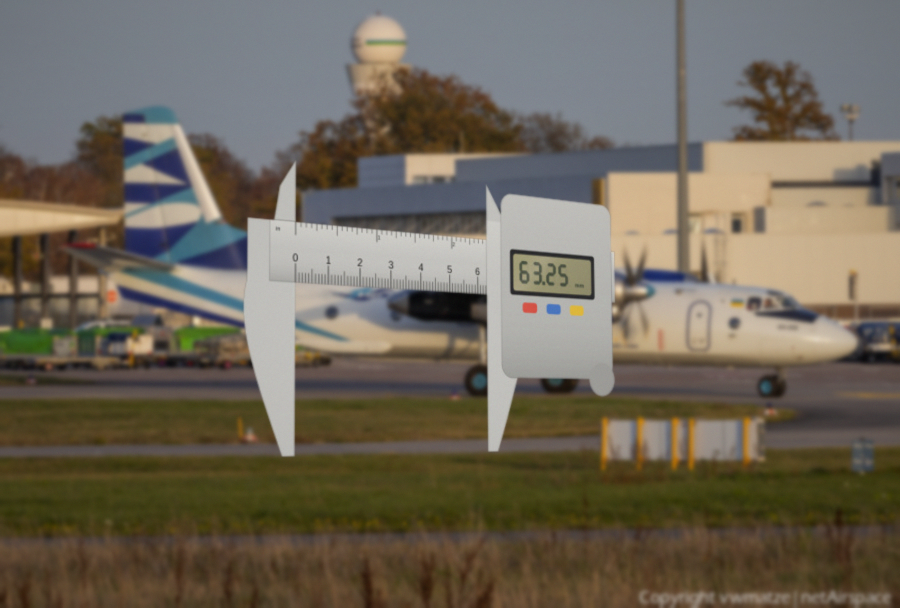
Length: mm 63.25
